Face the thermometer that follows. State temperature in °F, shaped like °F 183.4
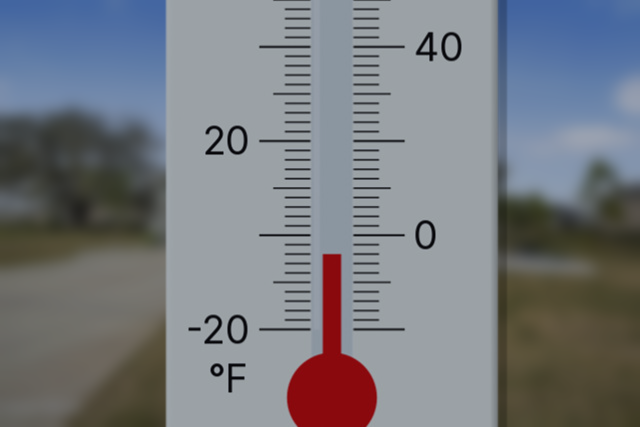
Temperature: °F -4
